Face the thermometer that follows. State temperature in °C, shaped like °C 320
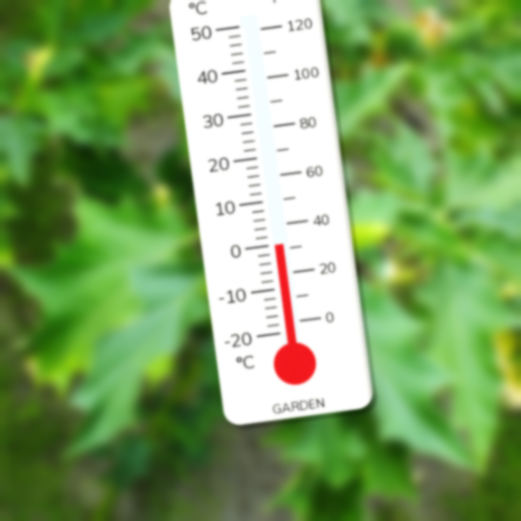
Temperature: °C 0
